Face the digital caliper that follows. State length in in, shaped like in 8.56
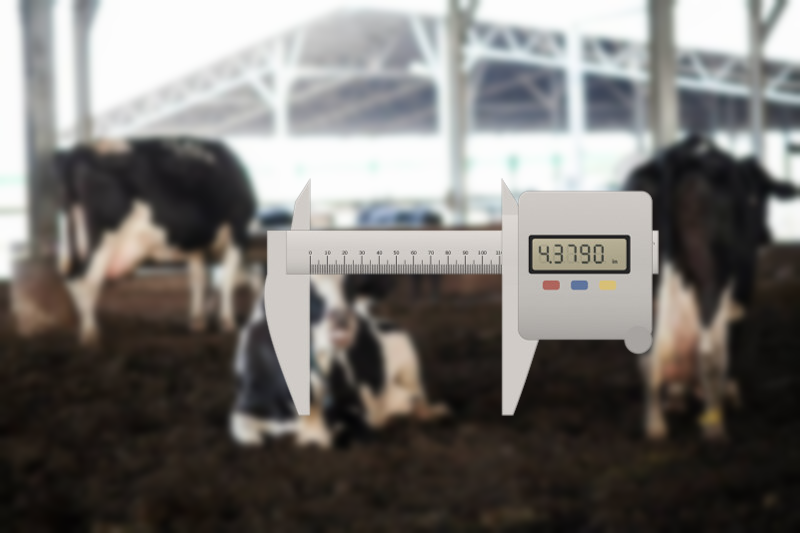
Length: in 4.3790
